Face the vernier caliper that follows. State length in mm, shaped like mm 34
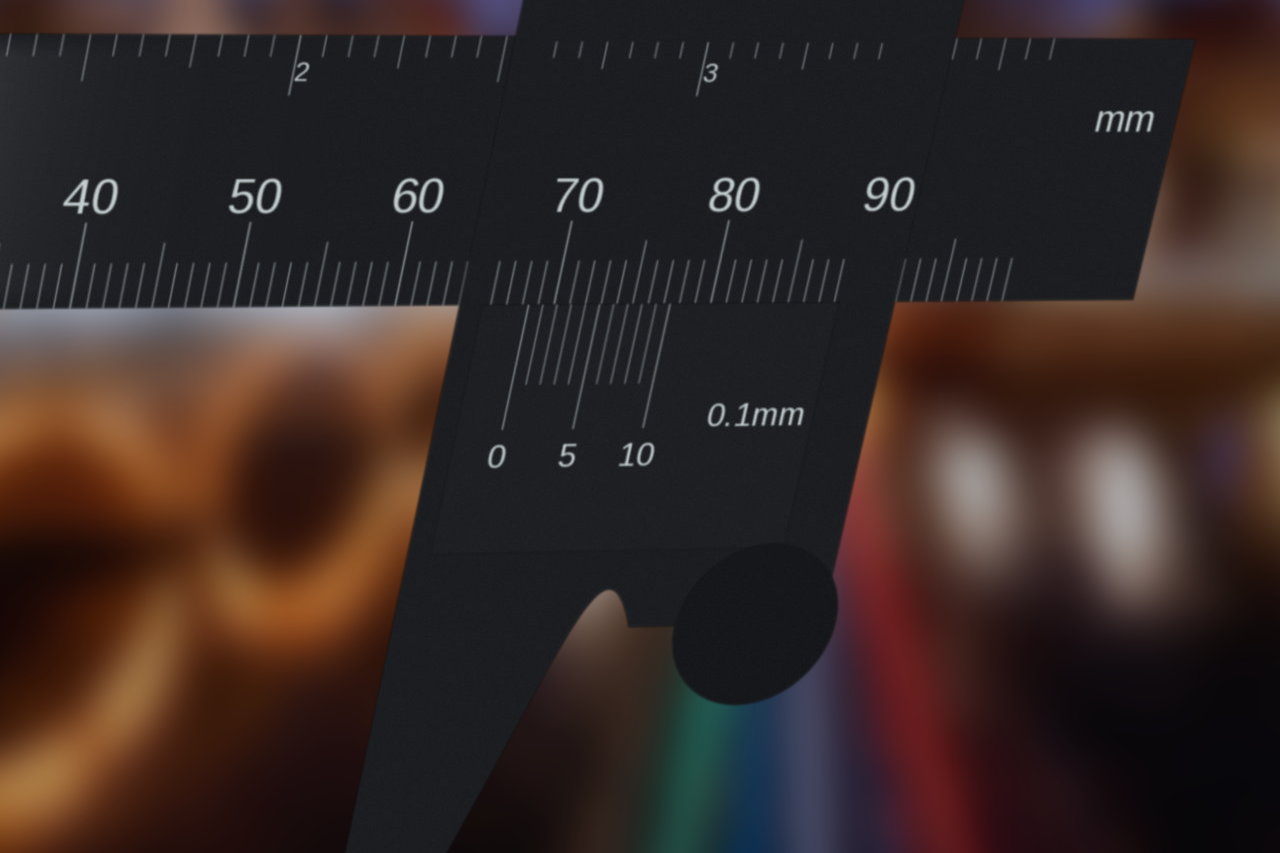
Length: mm 68.4
